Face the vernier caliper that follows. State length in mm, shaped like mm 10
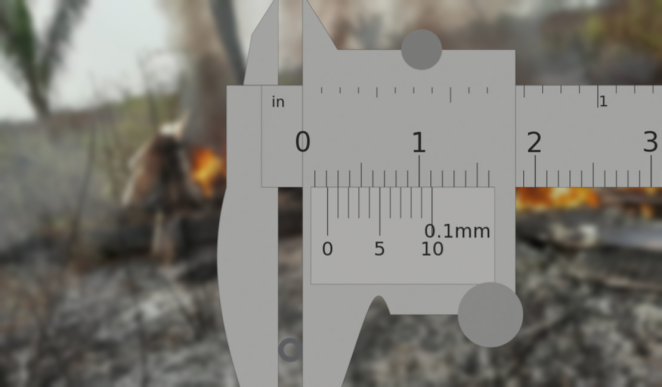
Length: mm 2.1
